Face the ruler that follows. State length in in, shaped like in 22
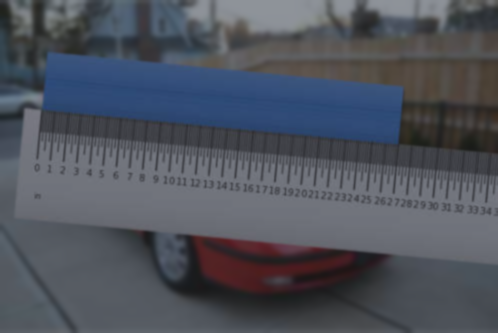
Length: in 27
